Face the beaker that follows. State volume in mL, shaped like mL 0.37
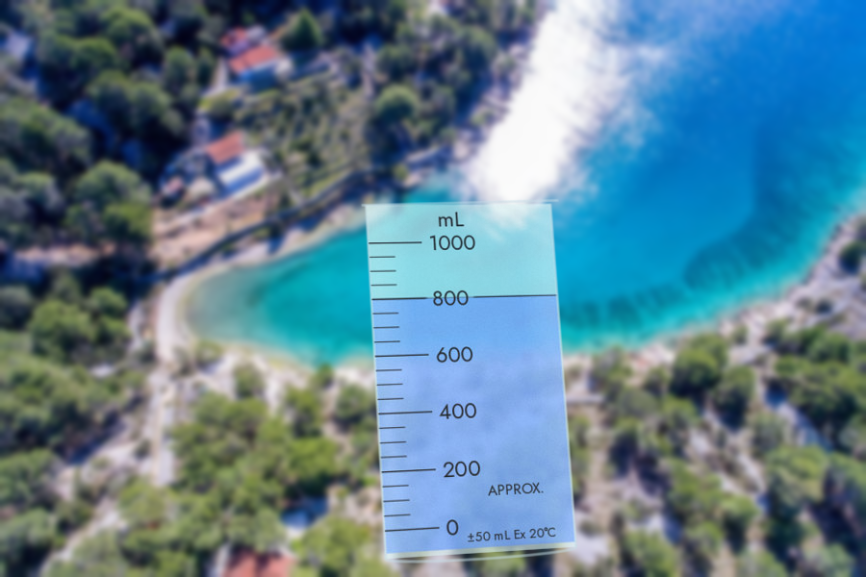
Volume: mL 800
